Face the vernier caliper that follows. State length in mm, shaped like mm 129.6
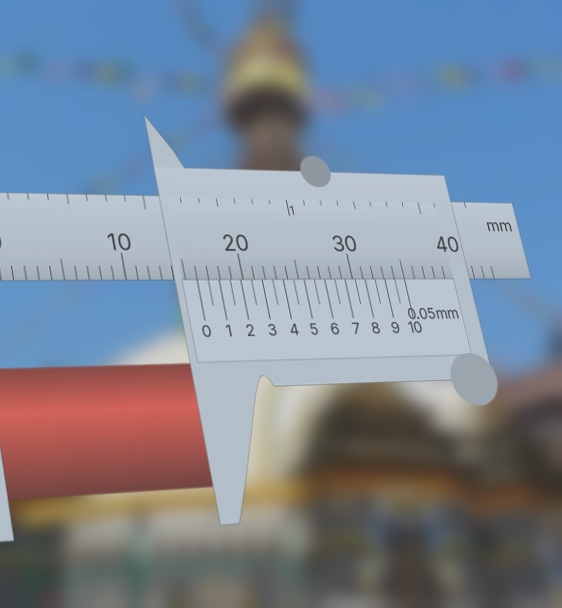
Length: mm 16.0
